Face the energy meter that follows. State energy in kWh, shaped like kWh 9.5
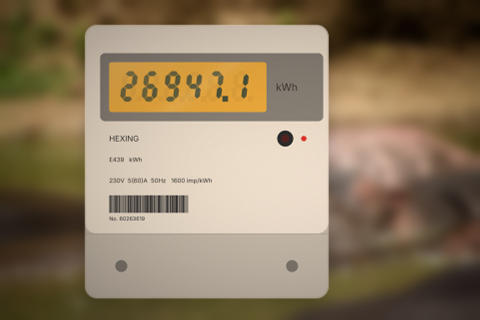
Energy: kWh 26947.1
